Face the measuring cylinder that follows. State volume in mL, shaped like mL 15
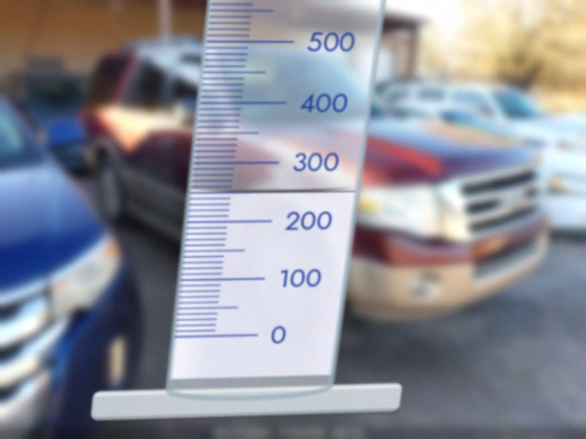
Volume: mL 250
